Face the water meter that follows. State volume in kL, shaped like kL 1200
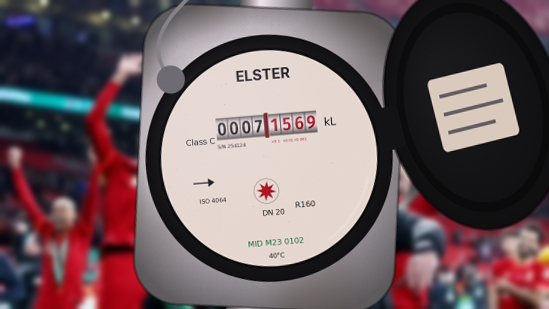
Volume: kL 7.1569
